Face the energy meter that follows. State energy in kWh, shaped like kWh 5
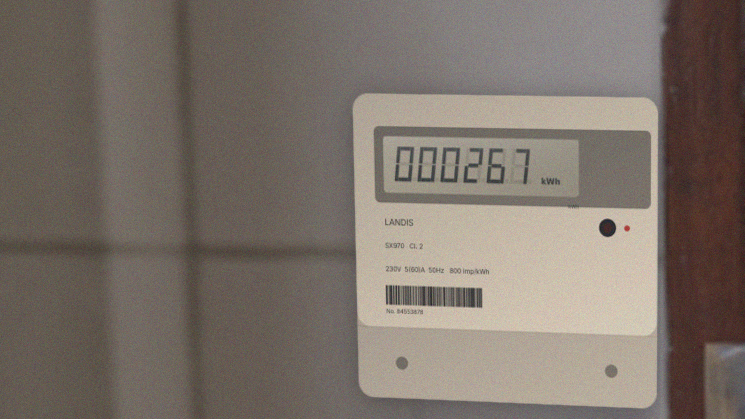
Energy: kWh 267
